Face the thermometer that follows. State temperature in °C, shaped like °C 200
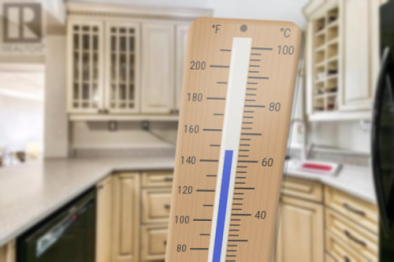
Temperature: °C 64
